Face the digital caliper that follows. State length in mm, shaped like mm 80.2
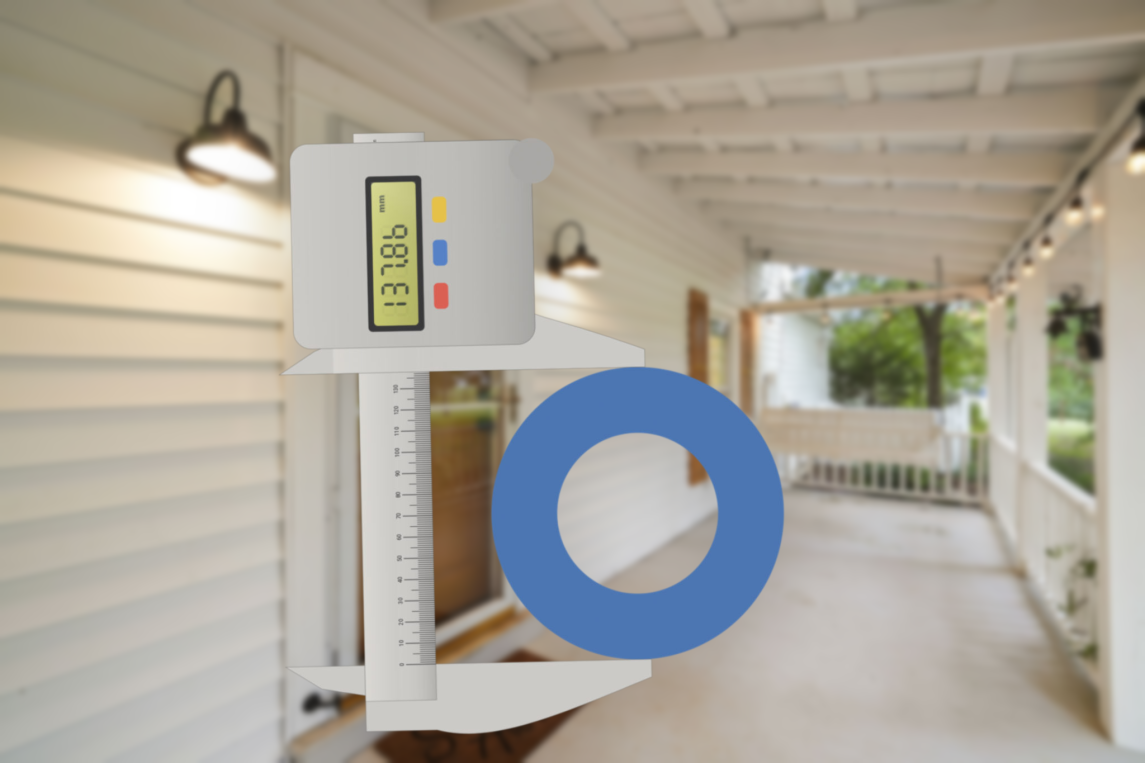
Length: mm 137.86
